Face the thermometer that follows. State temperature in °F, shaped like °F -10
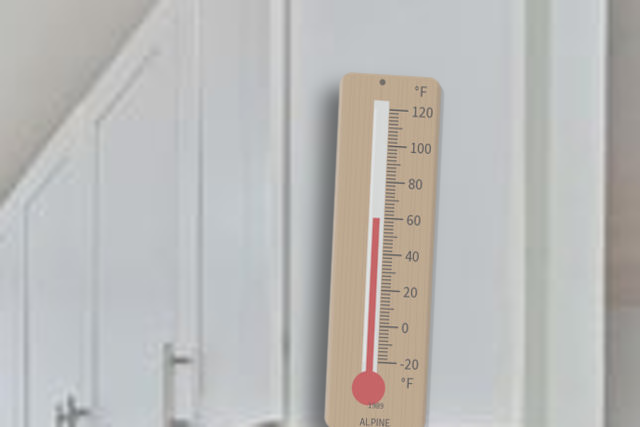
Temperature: °F 60
